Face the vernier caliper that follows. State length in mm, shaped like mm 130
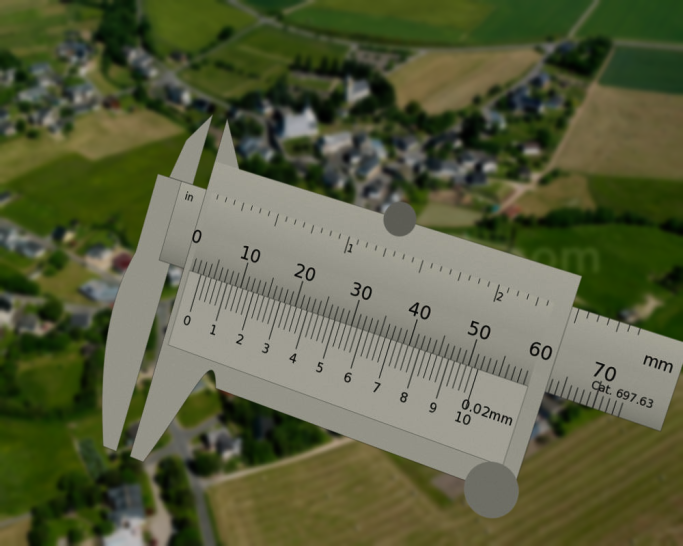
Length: mm 2.6
